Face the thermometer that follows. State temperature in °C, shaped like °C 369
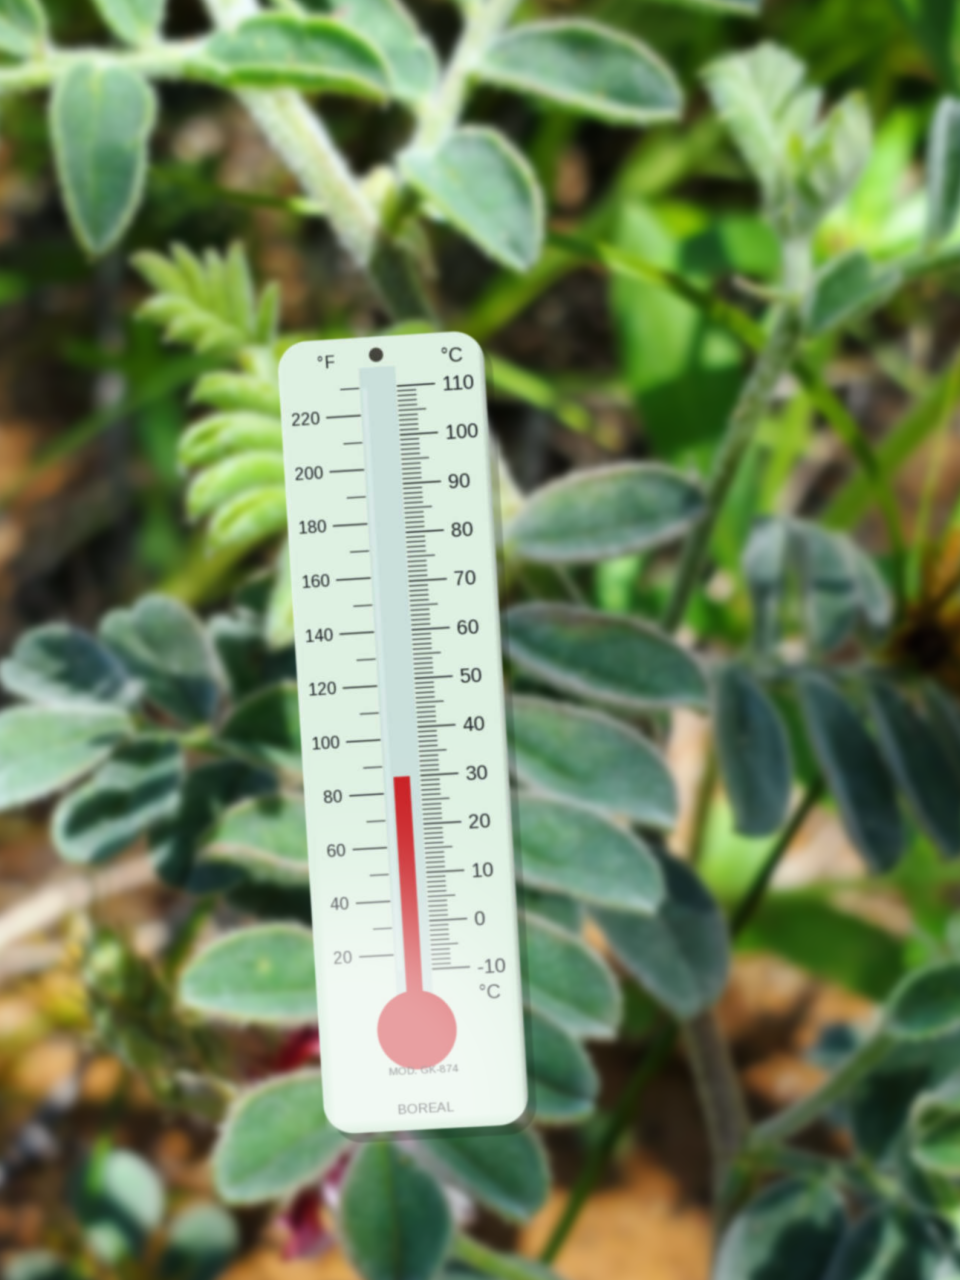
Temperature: °C 30
